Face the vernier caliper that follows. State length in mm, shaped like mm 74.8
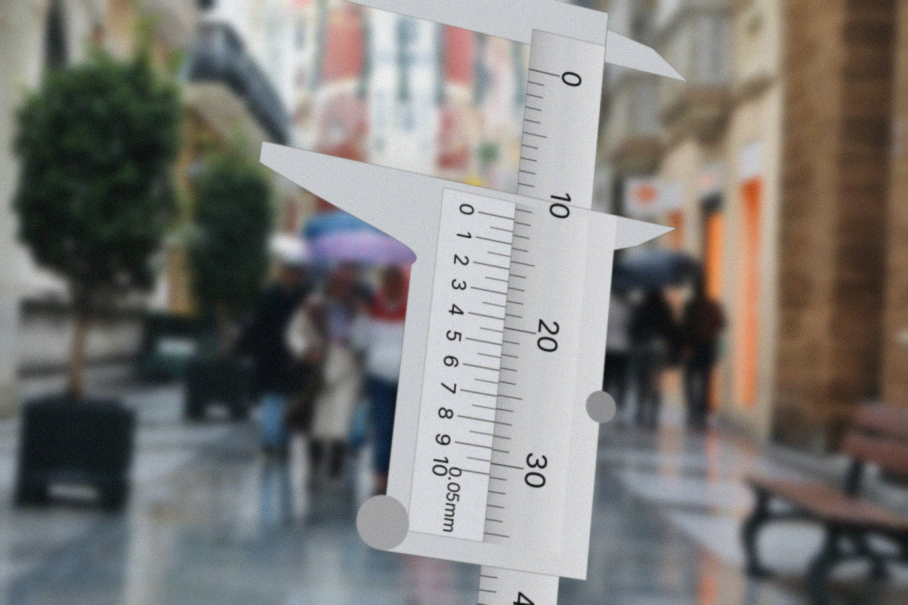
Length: mm 11.8
